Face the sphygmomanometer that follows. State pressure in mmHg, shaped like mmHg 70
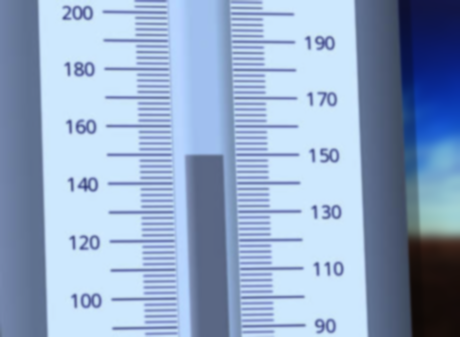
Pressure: mmHg 150
